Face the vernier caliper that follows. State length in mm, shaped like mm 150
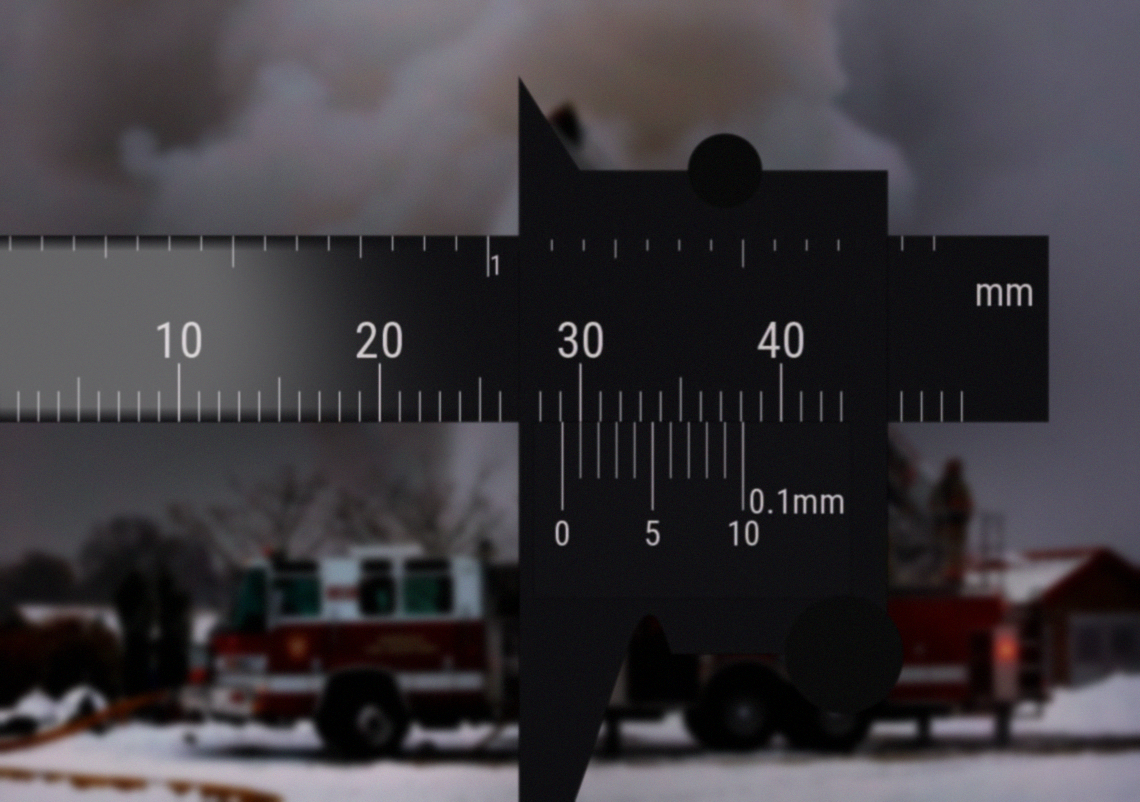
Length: mm 29.1
